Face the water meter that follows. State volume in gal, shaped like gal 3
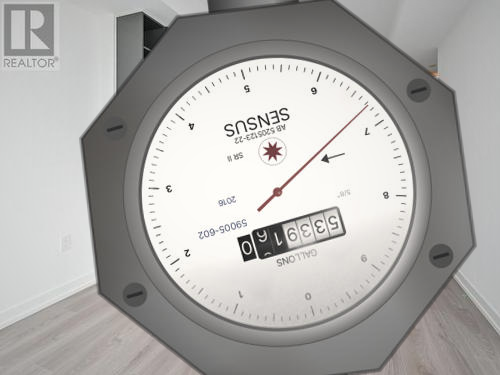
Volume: gal 5339156.7
